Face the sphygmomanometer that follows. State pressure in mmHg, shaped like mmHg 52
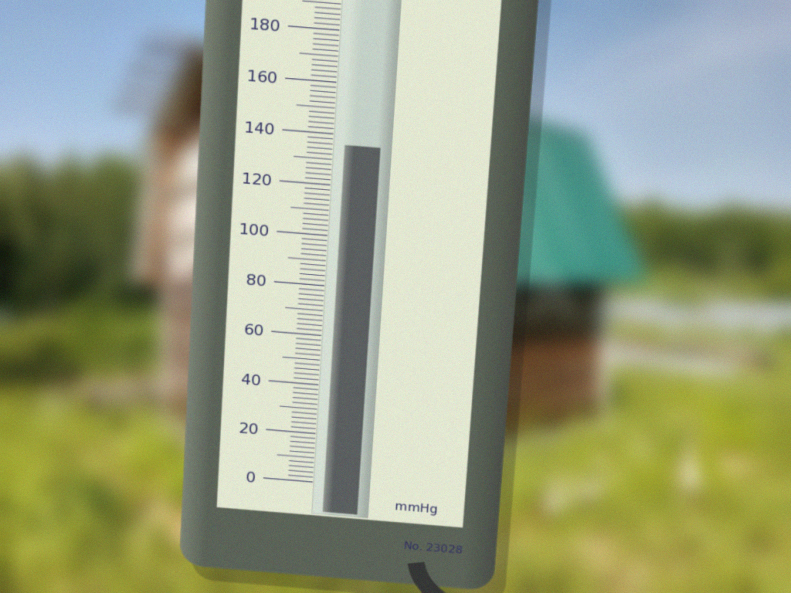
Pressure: mmHg 136
